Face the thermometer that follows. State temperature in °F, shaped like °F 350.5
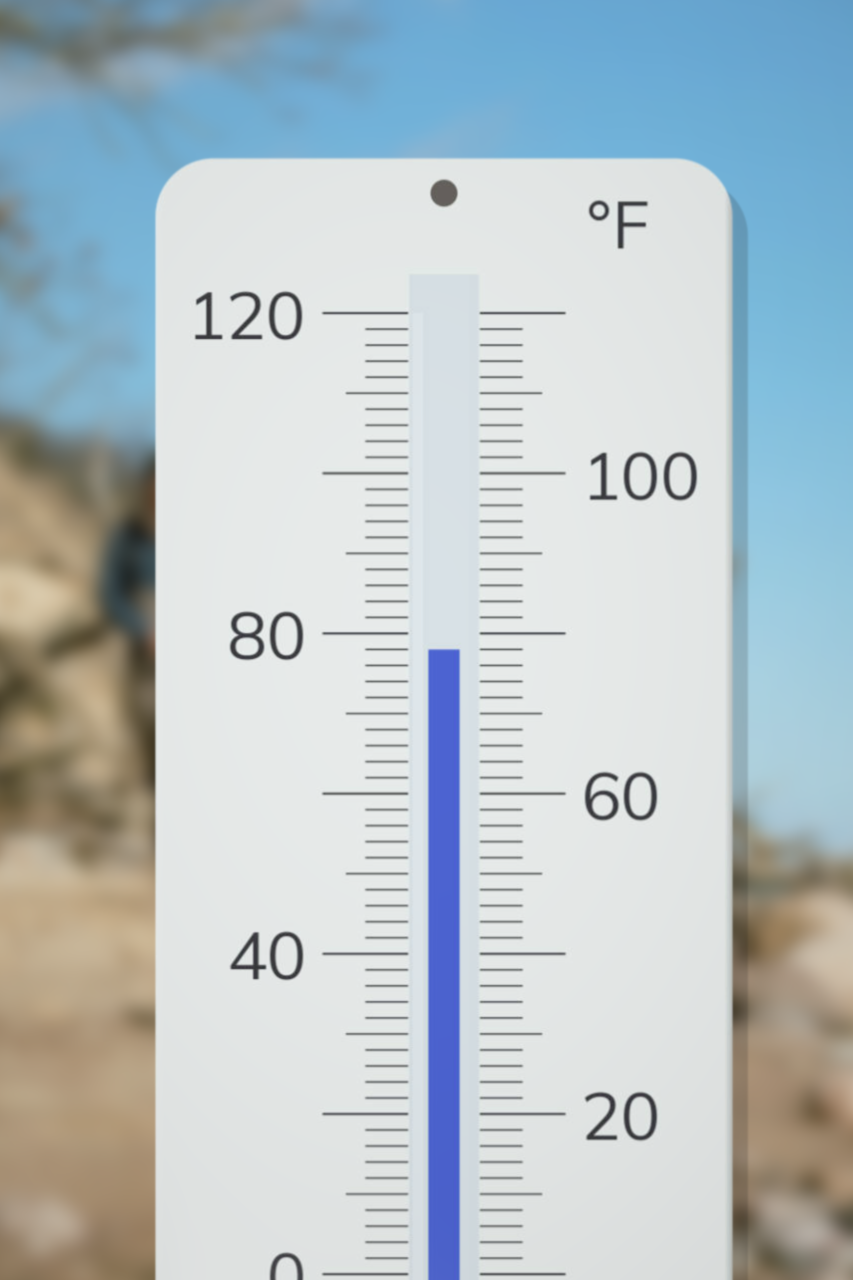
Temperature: °F 78
